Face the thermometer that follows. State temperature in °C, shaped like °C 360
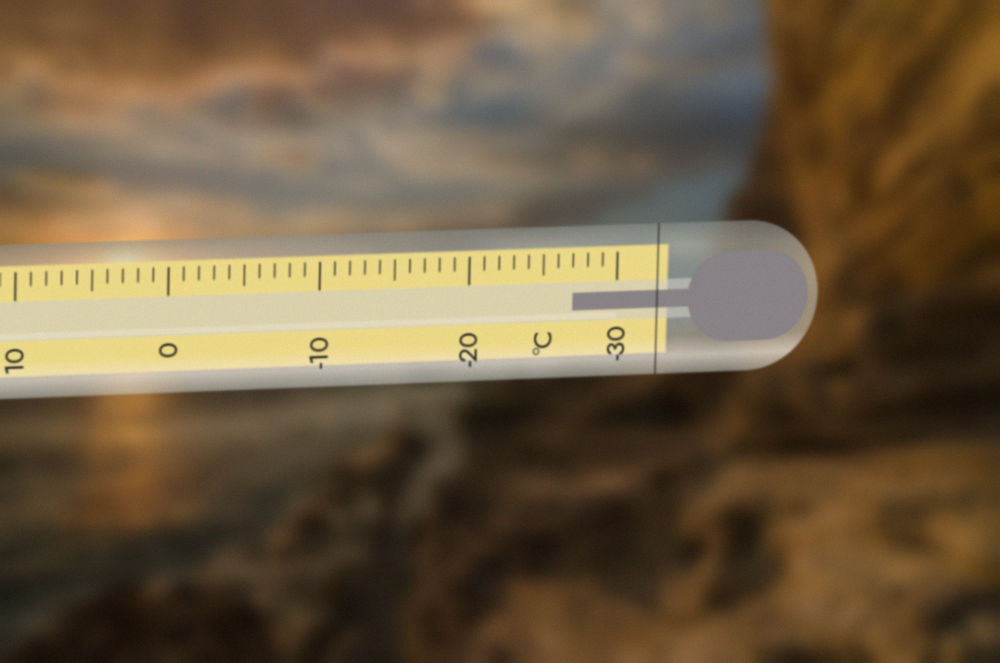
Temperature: °C -27
